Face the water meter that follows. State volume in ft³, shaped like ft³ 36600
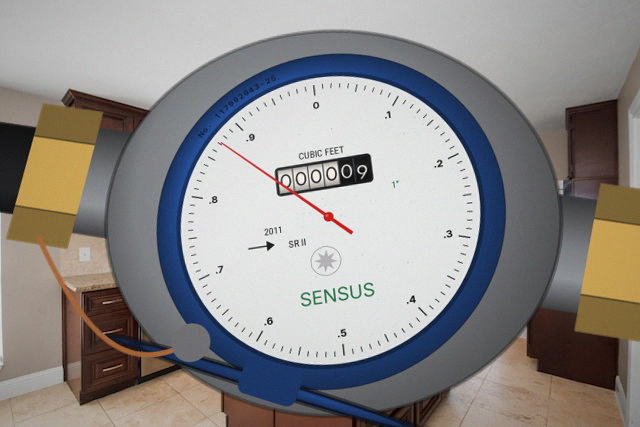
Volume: ft³ 8.87
